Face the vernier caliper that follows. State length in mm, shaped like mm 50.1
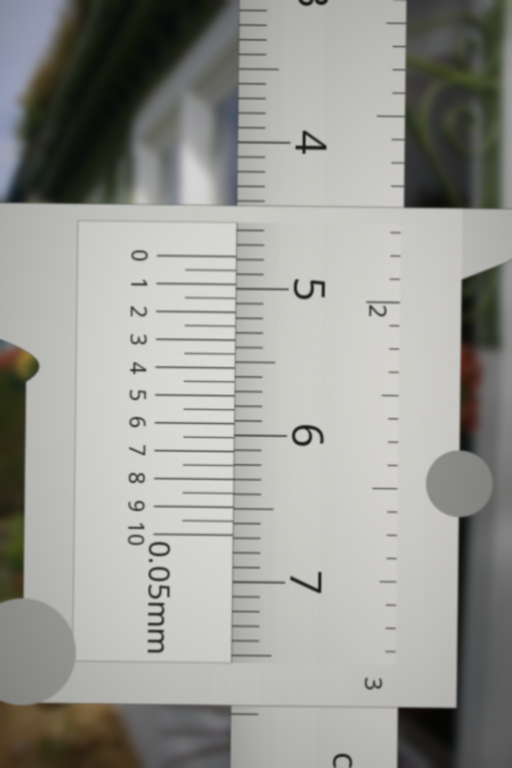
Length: mm 47.8
